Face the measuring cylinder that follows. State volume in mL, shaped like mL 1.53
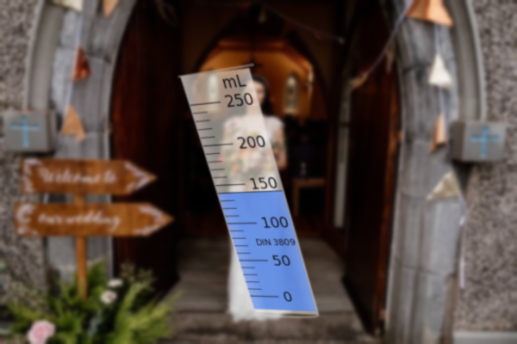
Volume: mL 140
